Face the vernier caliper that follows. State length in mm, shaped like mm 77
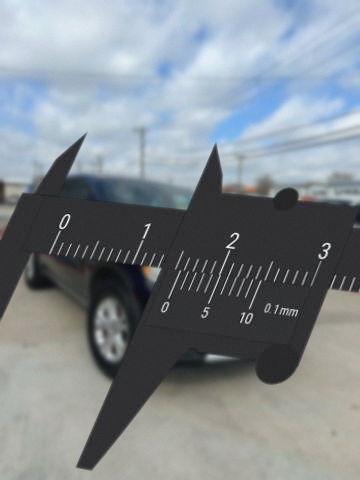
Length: mm 15.6
